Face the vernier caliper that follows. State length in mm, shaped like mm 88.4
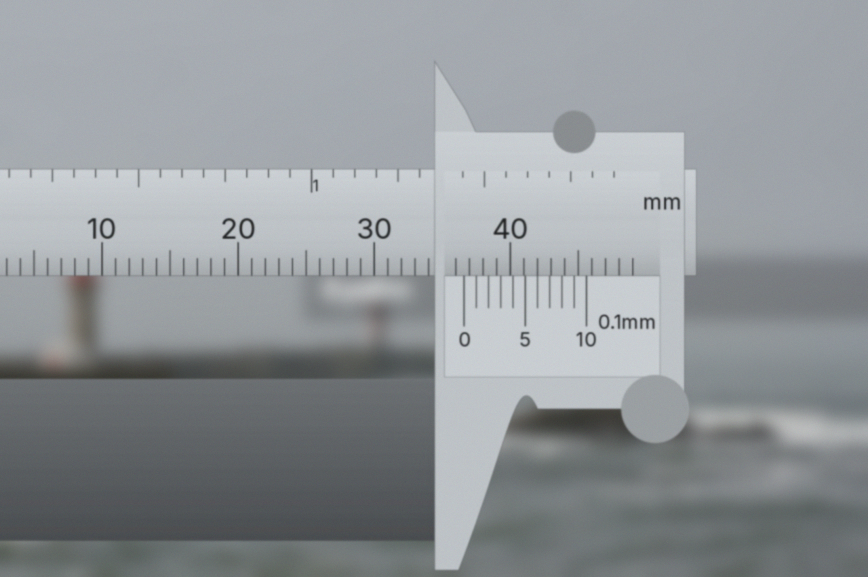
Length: mm 36.6
